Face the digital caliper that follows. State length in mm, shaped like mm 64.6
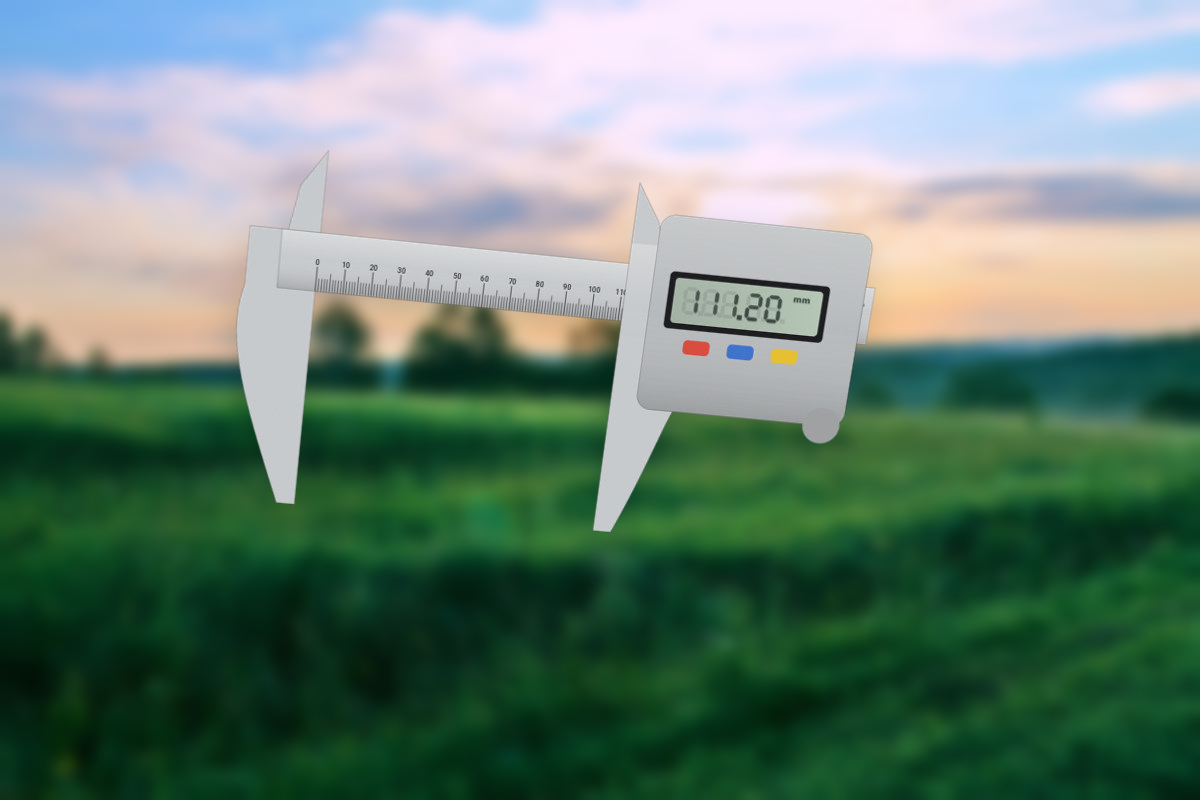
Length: mm 111.20
